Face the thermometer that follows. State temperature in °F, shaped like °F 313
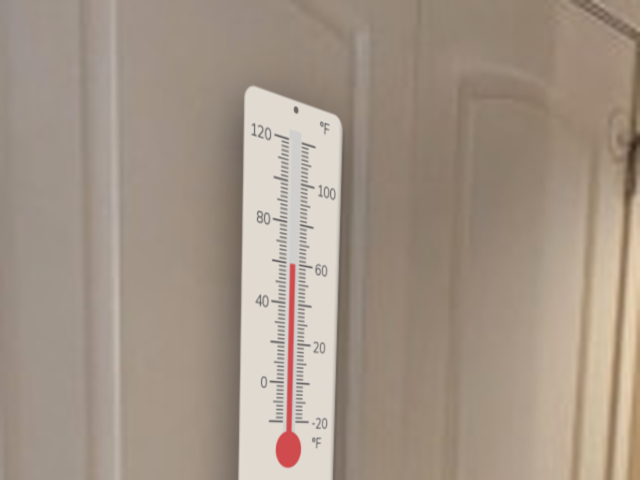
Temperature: °F 60
